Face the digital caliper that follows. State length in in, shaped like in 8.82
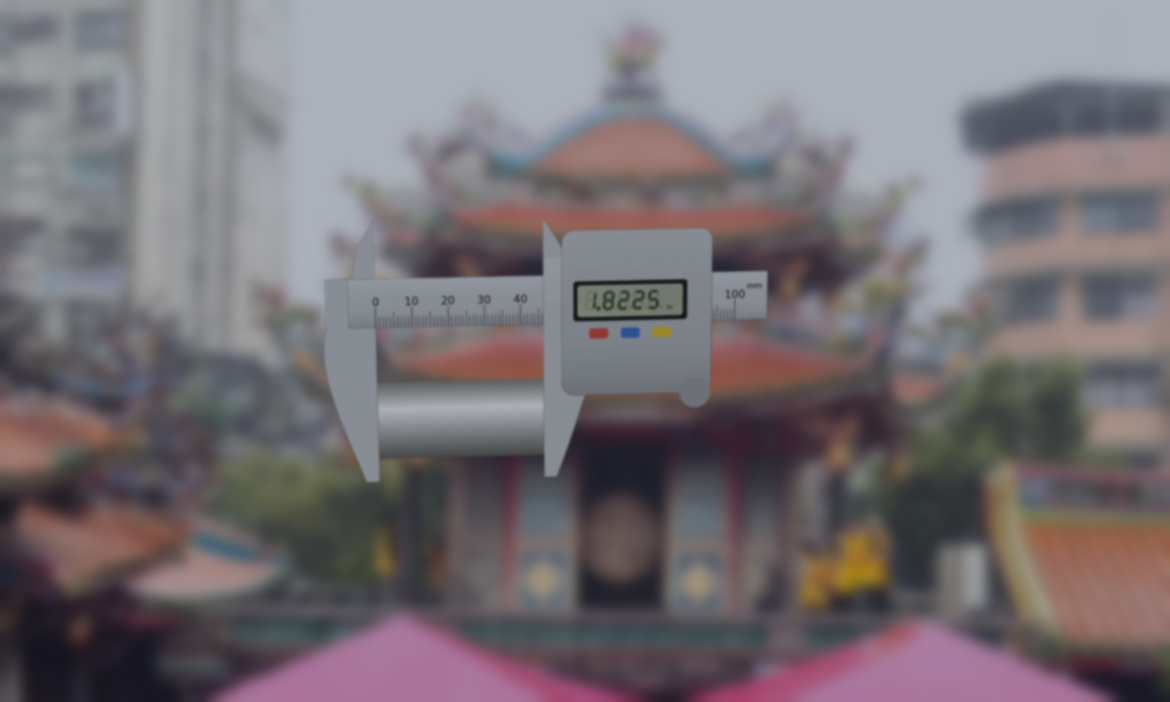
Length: in 1.8225
